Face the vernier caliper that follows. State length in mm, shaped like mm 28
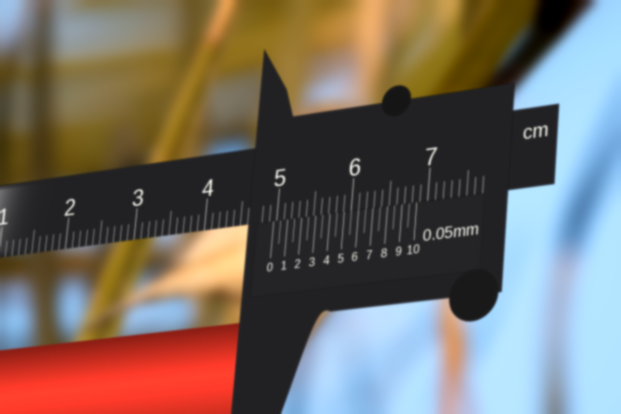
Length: mm 49.6
